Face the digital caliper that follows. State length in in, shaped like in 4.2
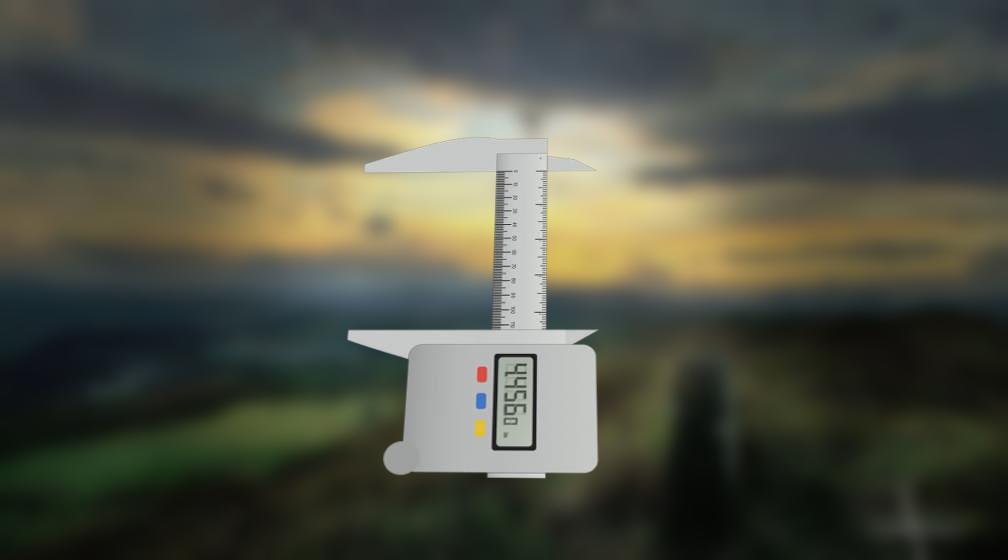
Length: in 4.4560
